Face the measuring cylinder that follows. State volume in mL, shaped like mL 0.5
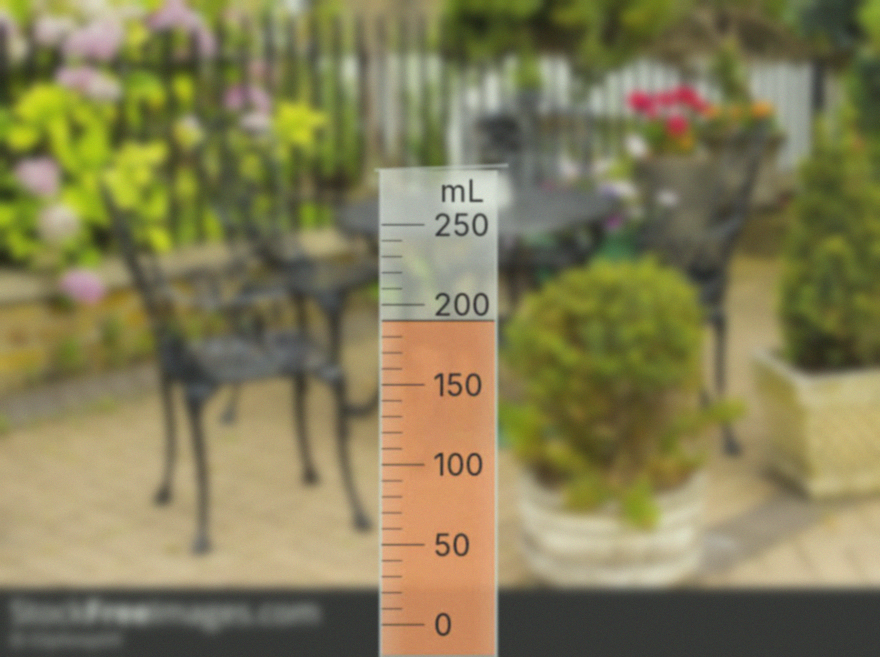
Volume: mL 190
